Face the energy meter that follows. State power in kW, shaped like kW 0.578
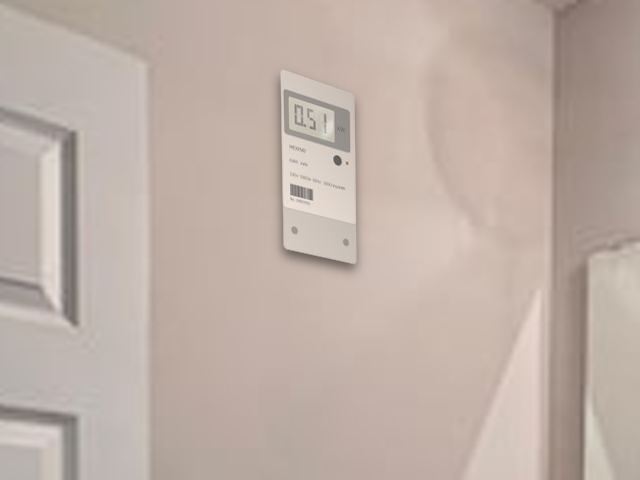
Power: kW 0.51
